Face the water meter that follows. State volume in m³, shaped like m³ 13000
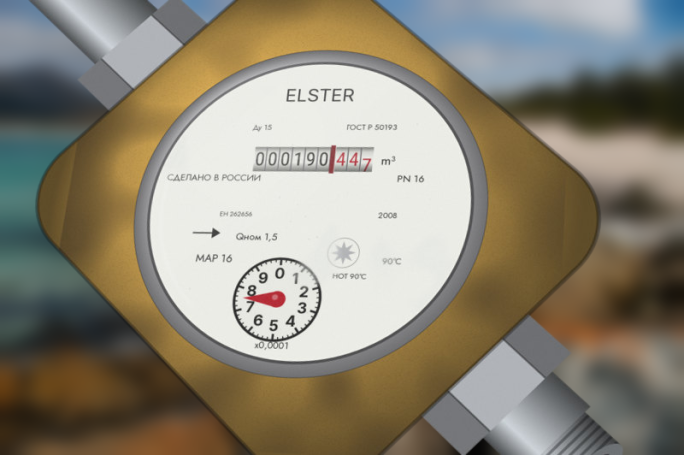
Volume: m³ 190.4467
